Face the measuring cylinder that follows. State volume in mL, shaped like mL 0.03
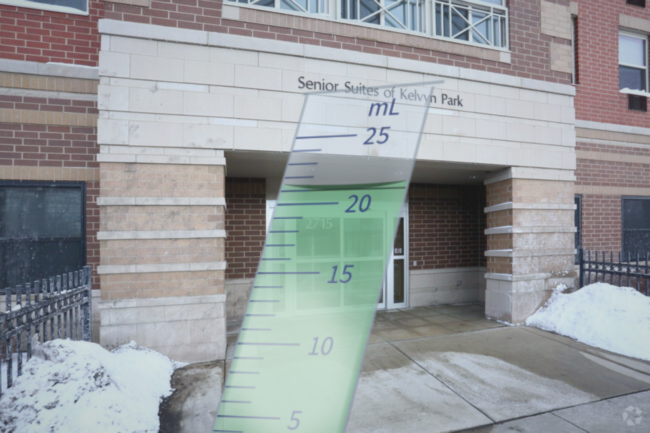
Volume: mL 21
